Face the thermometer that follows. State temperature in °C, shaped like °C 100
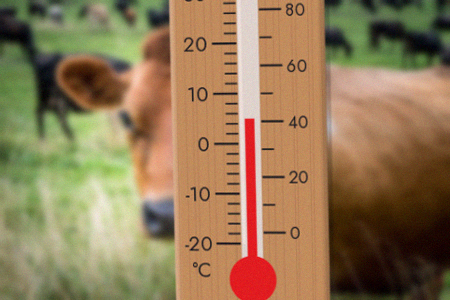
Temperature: °C 5
